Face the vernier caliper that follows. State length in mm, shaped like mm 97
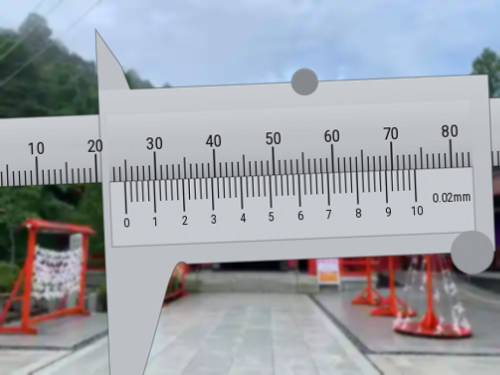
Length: mm 24.8
